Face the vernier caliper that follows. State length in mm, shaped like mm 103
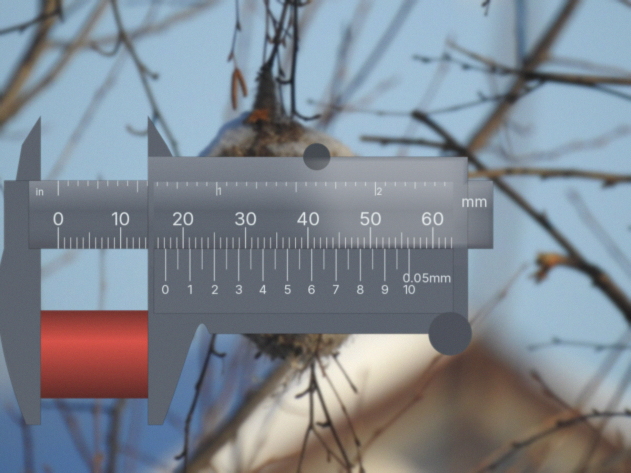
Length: mm 17.2
